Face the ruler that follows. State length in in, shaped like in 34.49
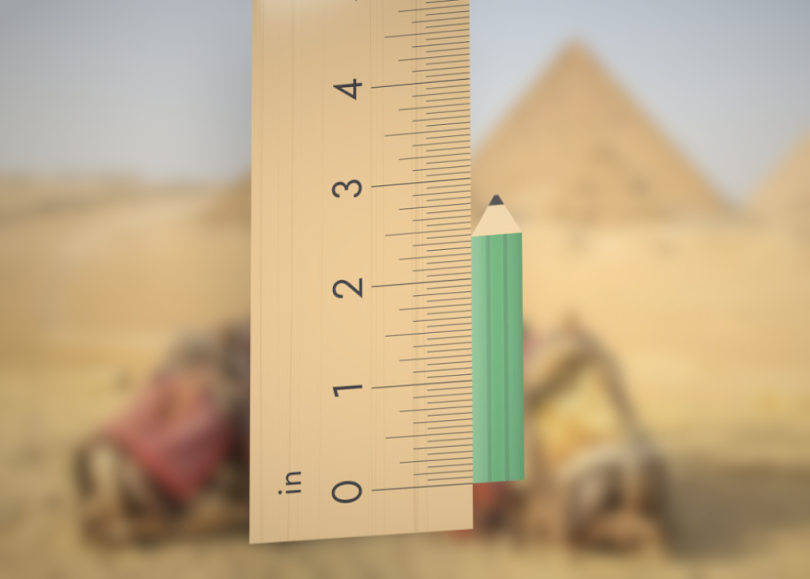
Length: in 2.8125
